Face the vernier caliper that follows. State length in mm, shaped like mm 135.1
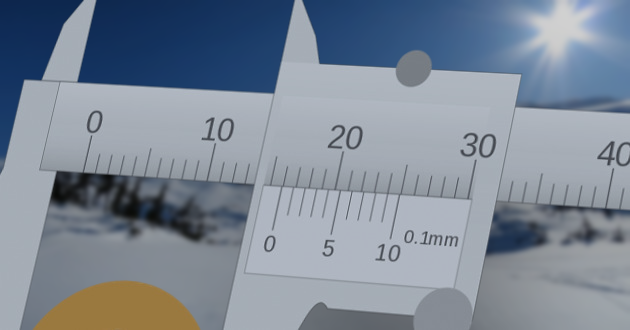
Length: mm 15.9
